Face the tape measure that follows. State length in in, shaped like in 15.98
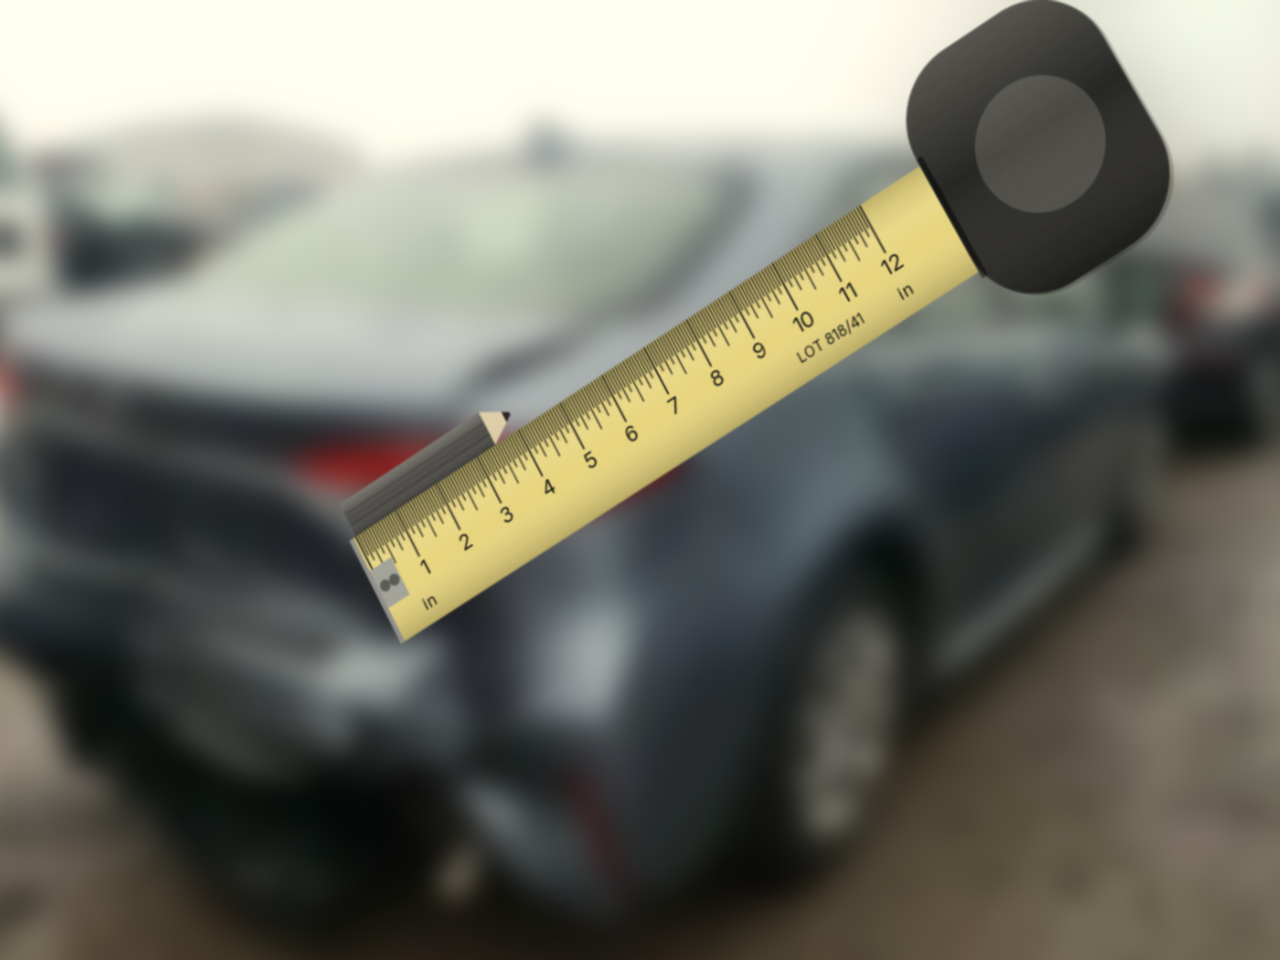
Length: in 4
